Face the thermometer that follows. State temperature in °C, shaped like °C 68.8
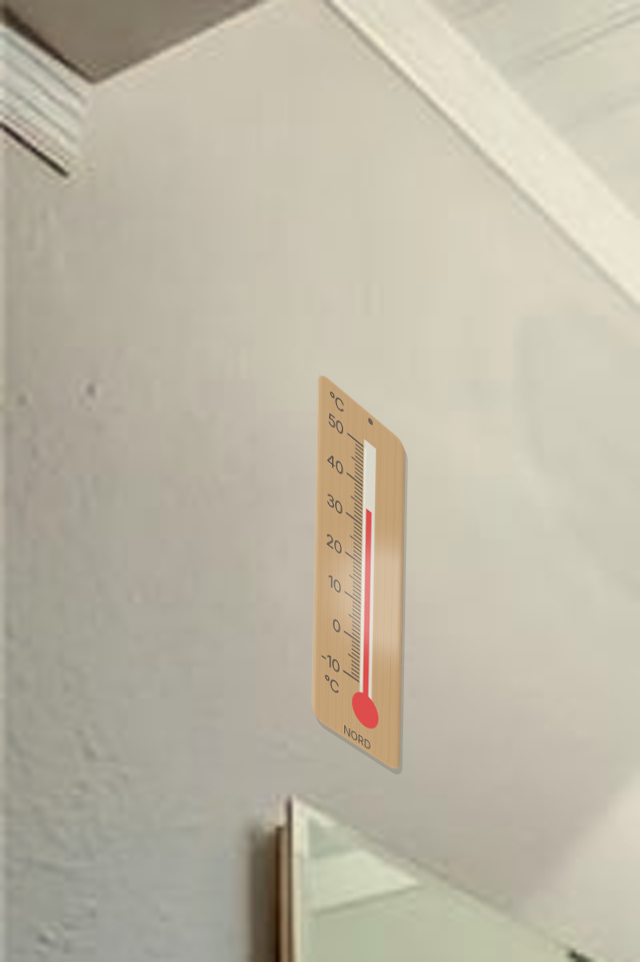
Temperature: °C 35
